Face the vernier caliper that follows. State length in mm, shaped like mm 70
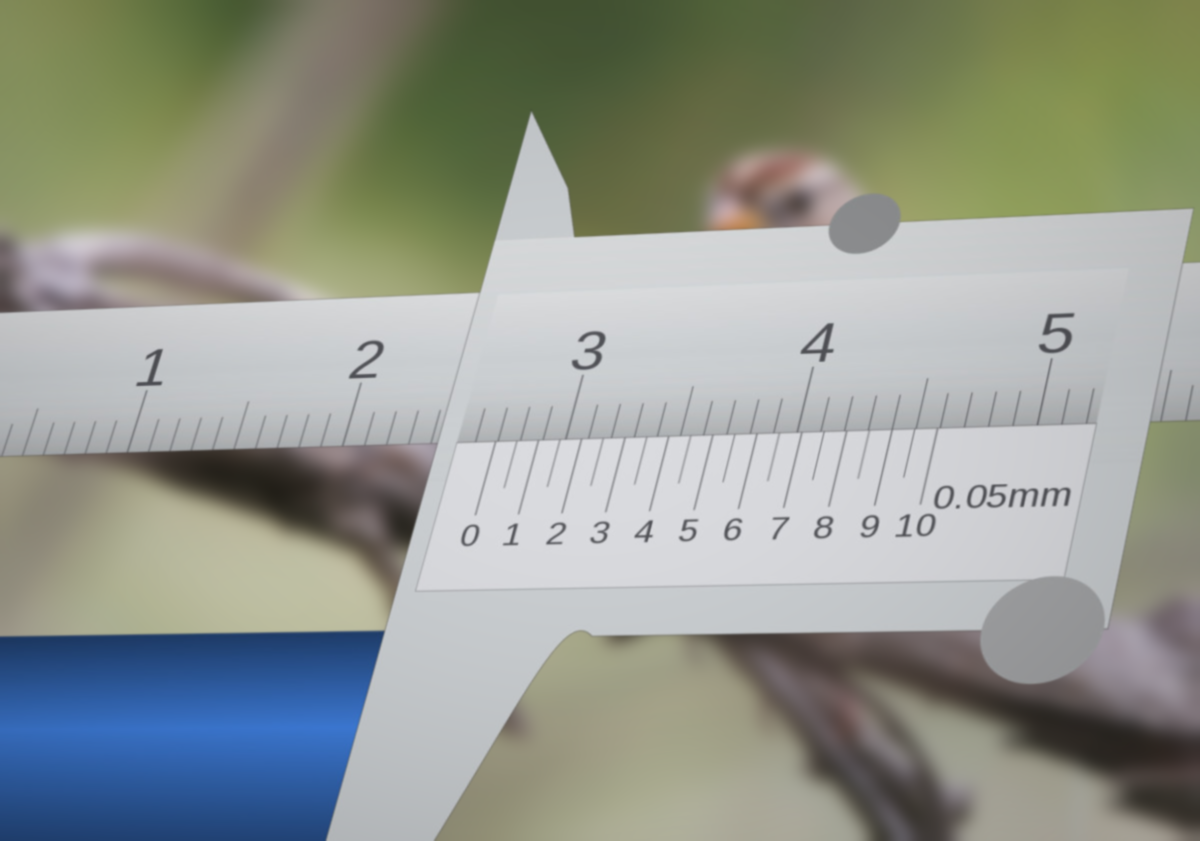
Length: mm 26.9
